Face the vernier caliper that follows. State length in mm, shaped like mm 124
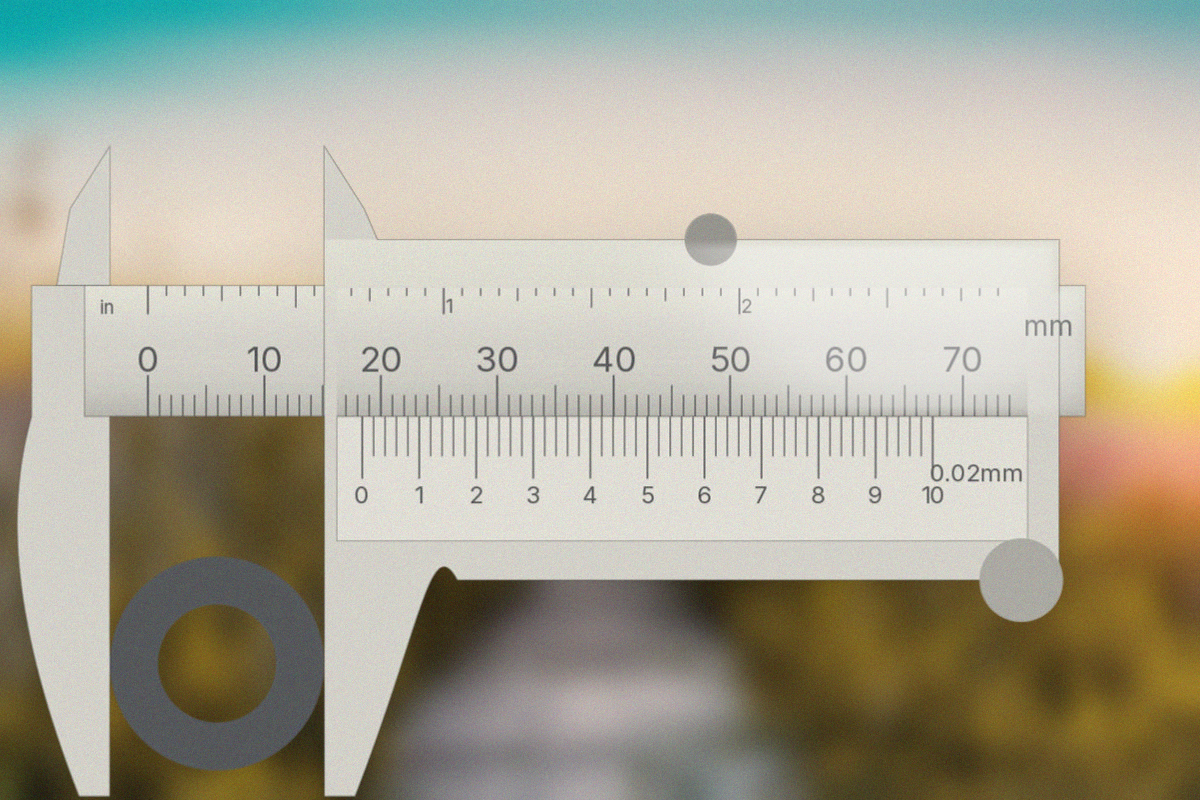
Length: mm 18.4
